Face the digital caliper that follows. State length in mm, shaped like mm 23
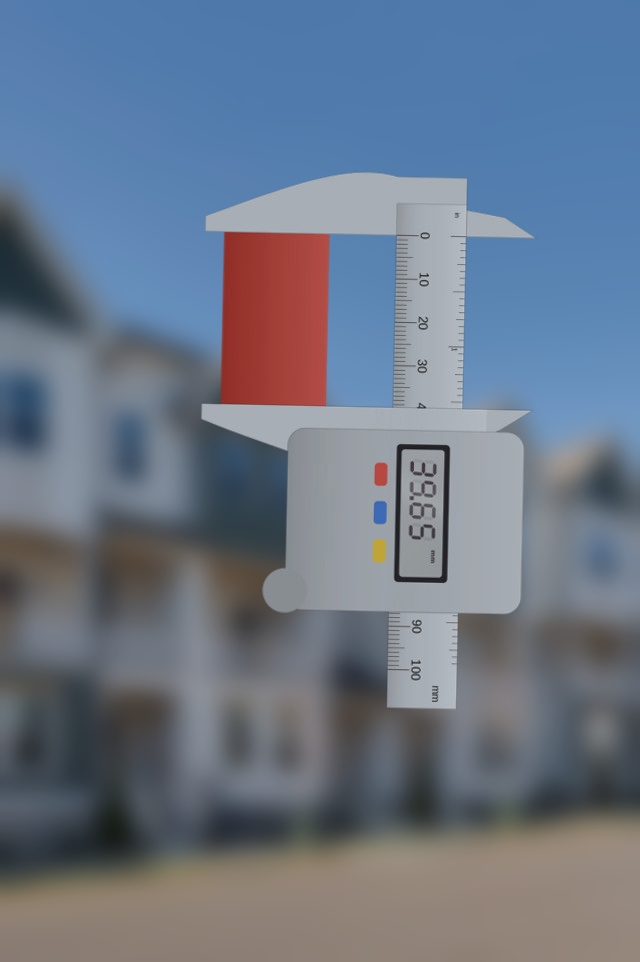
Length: mm 39.65
